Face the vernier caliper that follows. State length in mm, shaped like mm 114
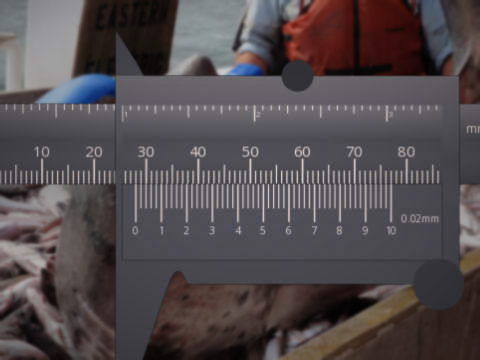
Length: mm 28.0
